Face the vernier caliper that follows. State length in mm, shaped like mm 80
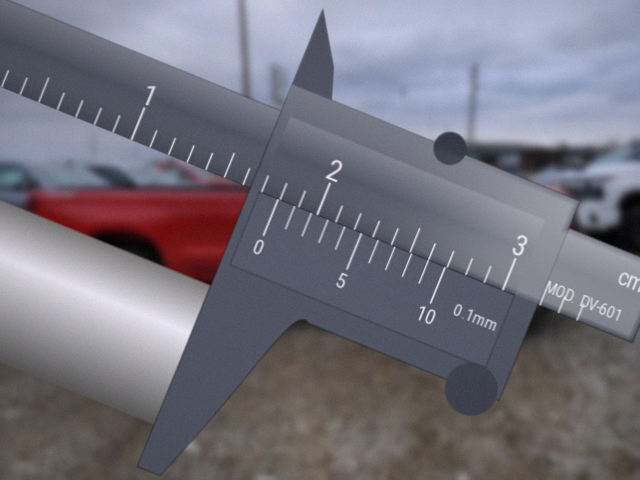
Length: mm 17.9
